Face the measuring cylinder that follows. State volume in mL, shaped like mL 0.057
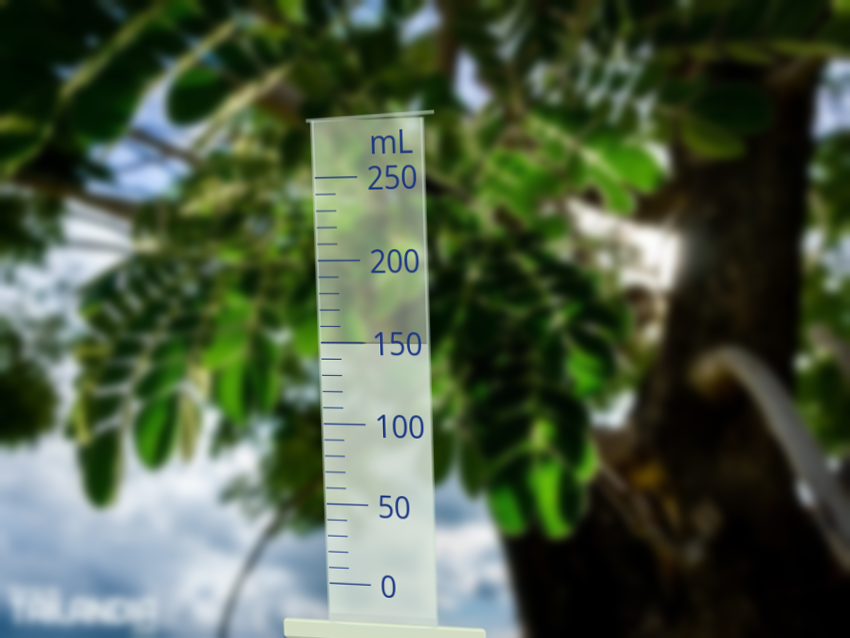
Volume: mL 150
